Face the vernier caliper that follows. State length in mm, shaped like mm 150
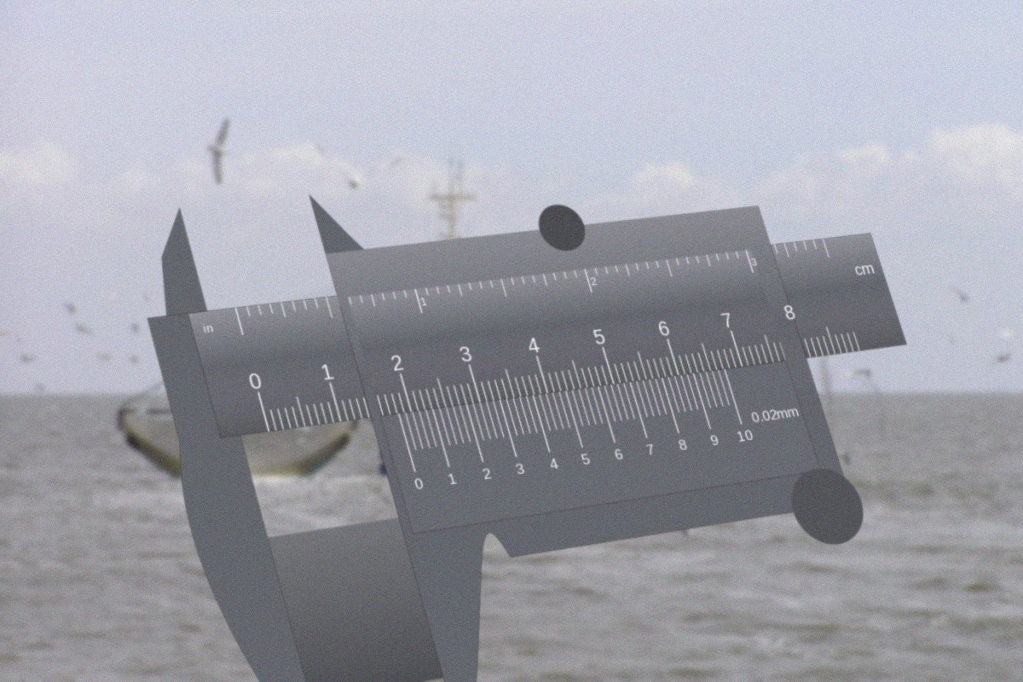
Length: mm 18.2
